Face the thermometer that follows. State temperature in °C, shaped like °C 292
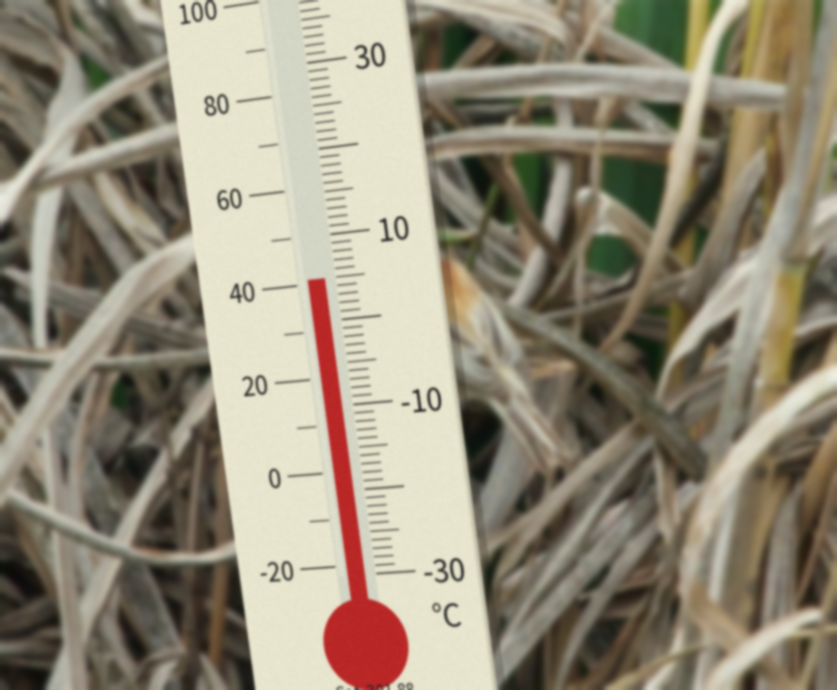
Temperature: °C 5
